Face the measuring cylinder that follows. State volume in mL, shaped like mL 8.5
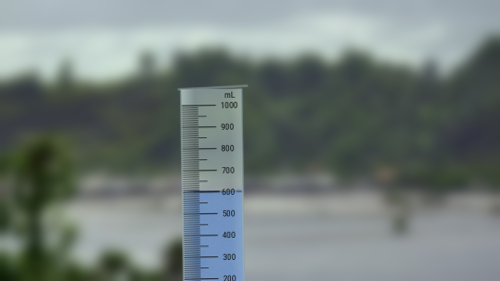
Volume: mL 600
